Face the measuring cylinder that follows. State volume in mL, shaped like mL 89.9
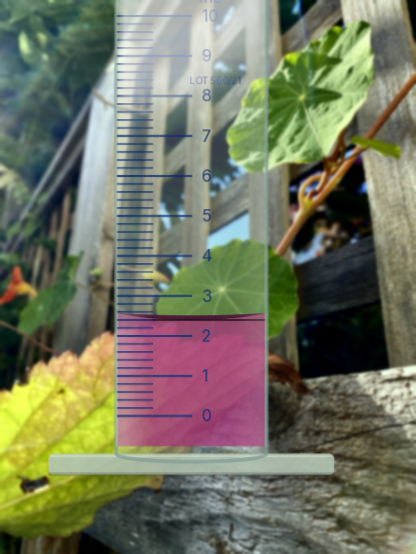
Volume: mL 2.4
